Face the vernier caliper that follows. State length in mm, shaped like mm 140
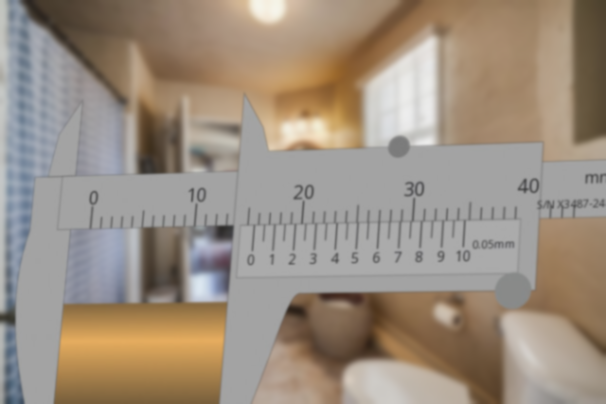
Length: mm 15.6
